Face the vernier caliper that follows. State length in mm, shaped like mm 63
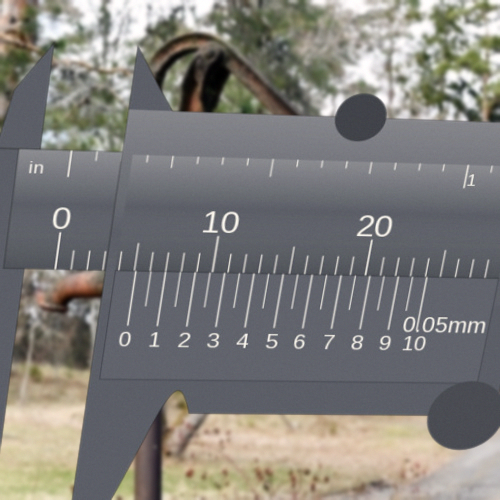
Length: mm 5.1
